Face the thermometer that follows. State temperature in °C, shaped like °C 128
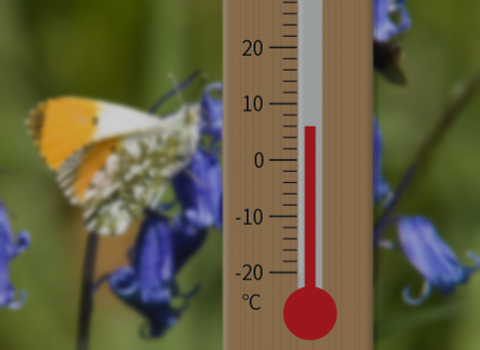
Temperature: °C 6
